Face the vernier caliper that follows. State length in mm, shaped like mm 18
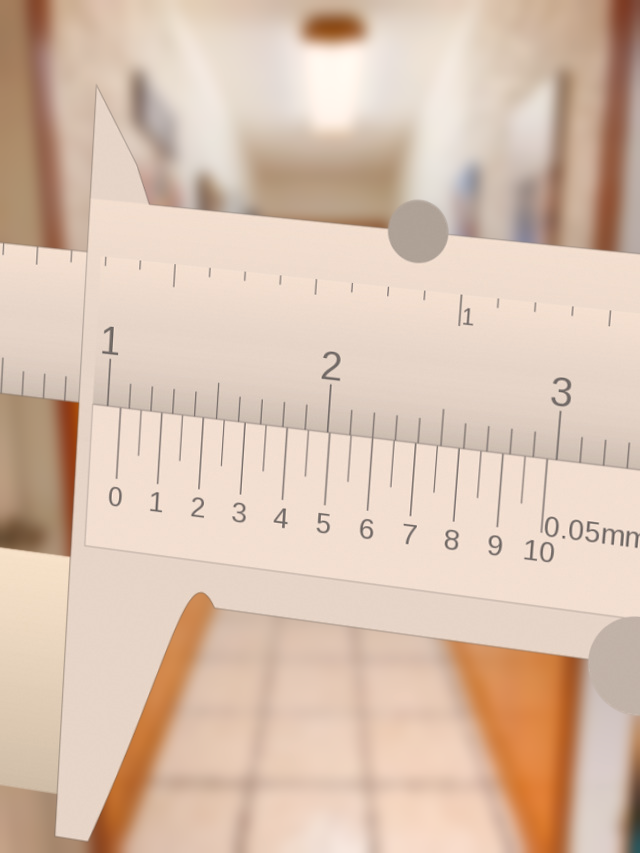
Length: mm 10.6
